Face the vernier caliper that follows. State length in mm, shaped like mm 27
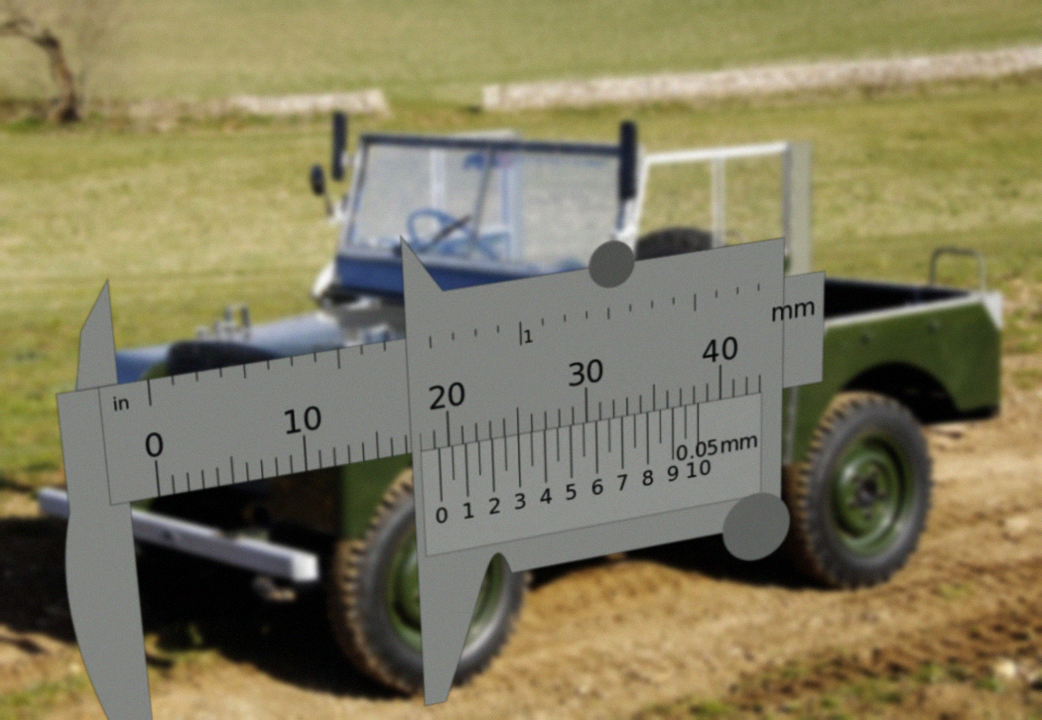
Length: mm 19.3
